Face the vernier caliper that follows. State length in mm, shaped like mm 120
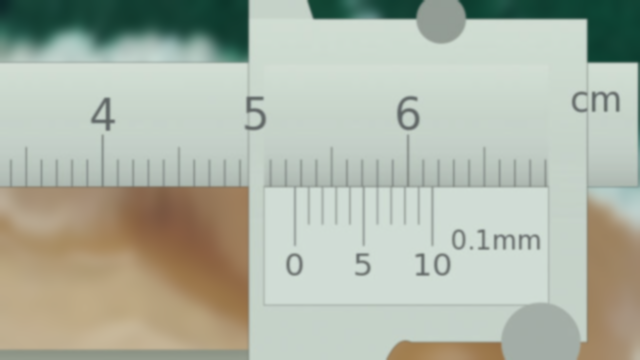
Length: mm 52.6
